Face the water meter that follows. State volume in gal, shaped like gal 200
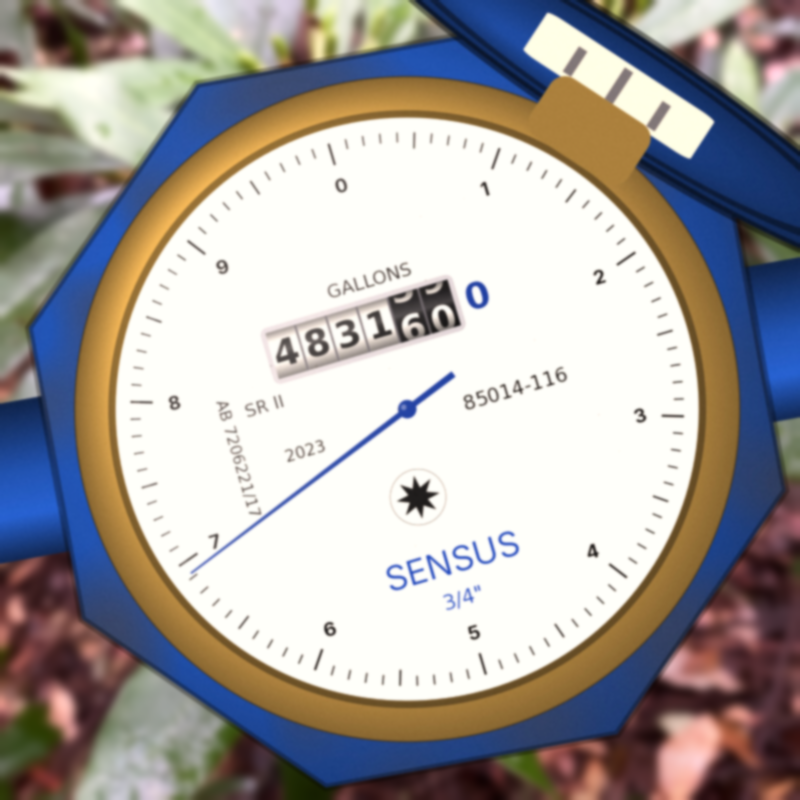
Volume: gal 4831596.9
